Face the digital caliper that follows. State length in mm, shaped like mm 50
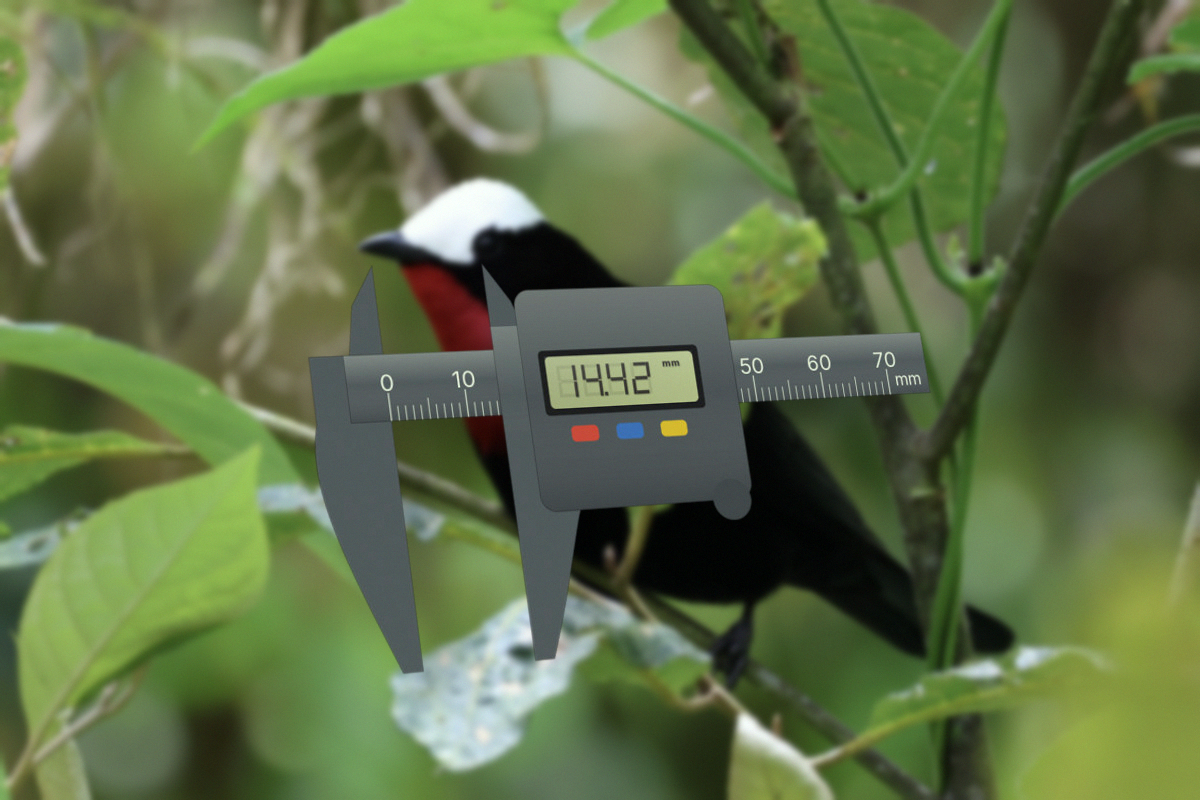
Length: mm 14.42
